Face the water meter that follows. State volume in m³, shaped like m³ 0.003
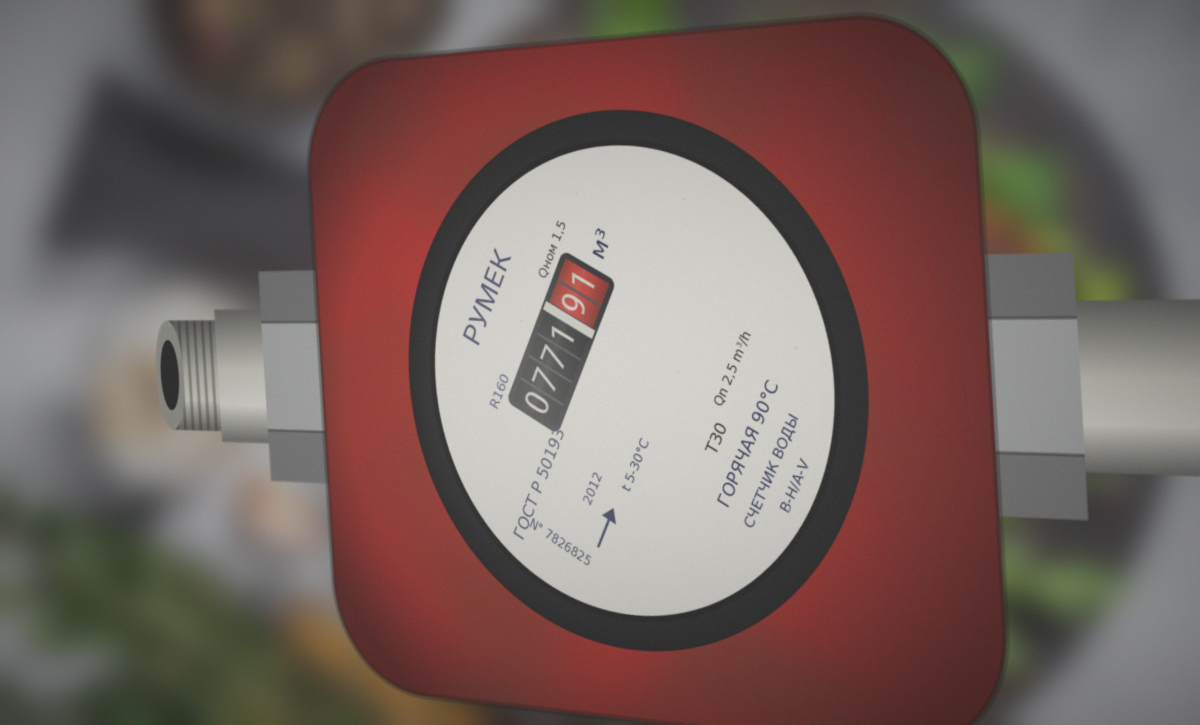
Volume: m³ 771.91
